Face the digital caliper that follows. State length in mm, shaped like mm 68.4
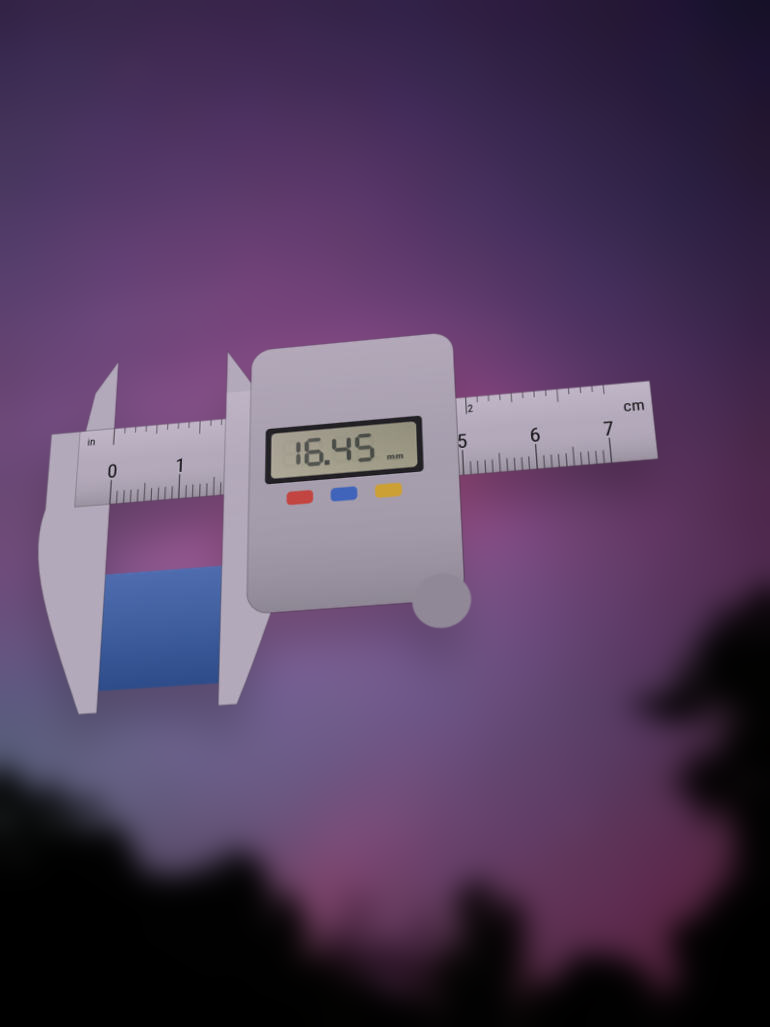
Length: mm 16.45
